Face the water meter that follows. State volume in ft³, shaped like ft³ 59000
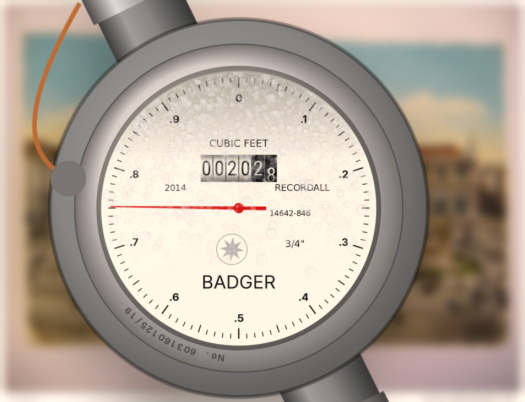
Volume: ft³ 2027.75
